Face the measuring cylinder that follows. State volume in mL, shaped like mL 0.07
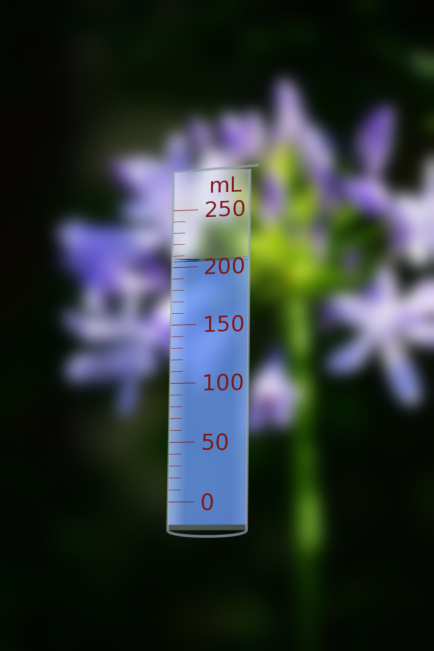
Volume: mL 205
